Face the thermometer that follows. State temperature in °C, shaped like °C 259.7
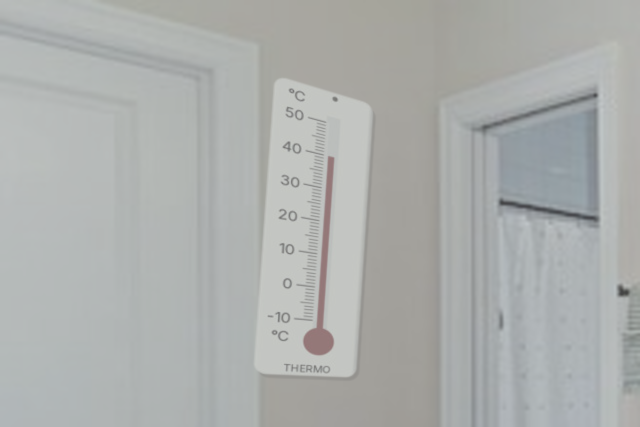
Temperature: °C 40
